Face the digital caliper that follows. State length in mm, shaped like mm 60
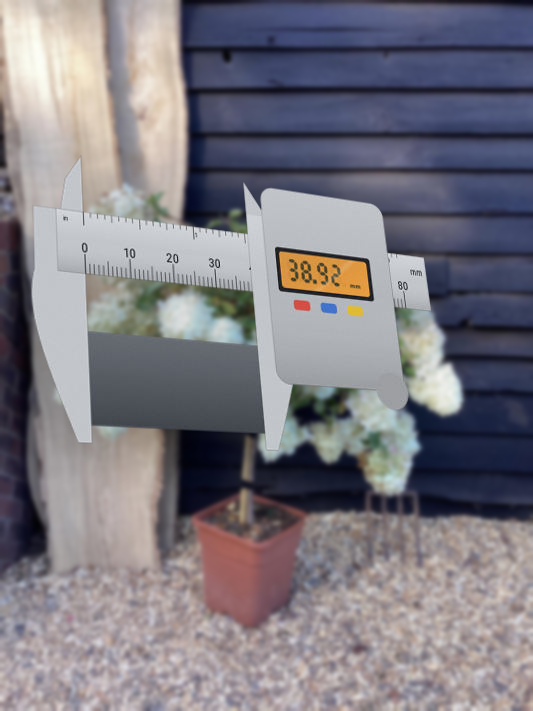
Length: mm 38.92
